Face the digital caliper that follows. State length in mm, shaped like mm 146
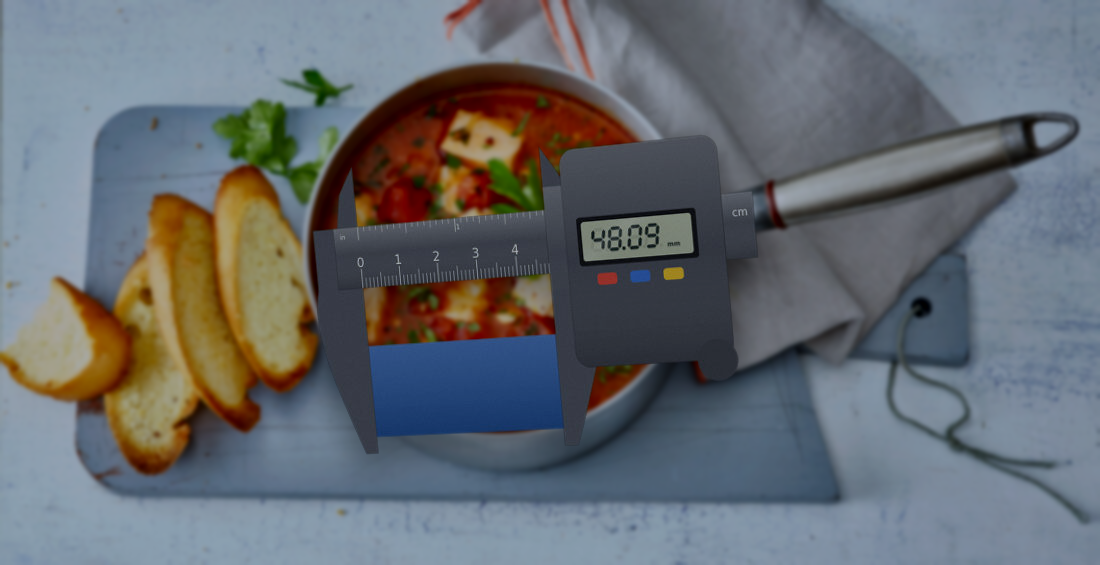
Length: mm 48.09
